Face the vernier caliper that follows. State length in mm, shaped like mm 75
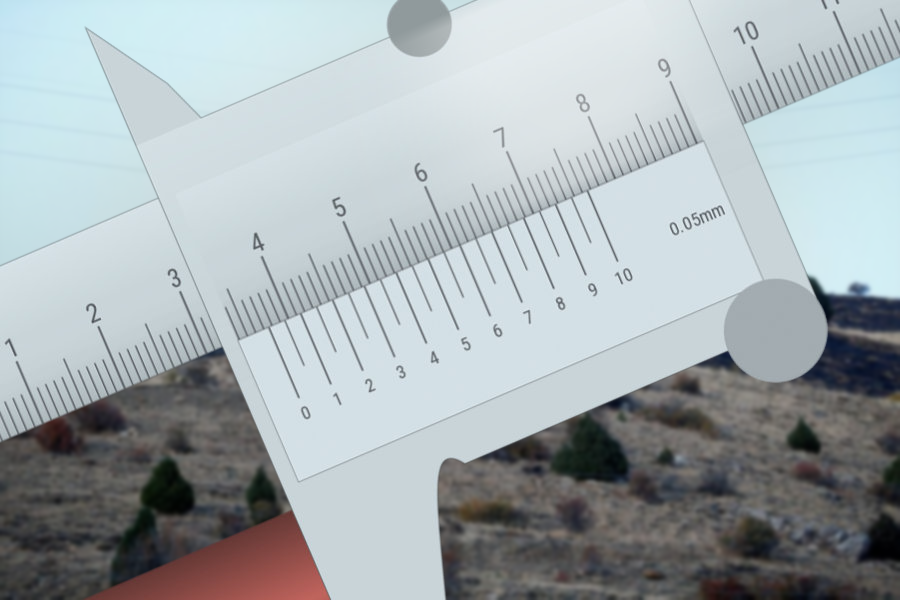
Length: mm 37.6
